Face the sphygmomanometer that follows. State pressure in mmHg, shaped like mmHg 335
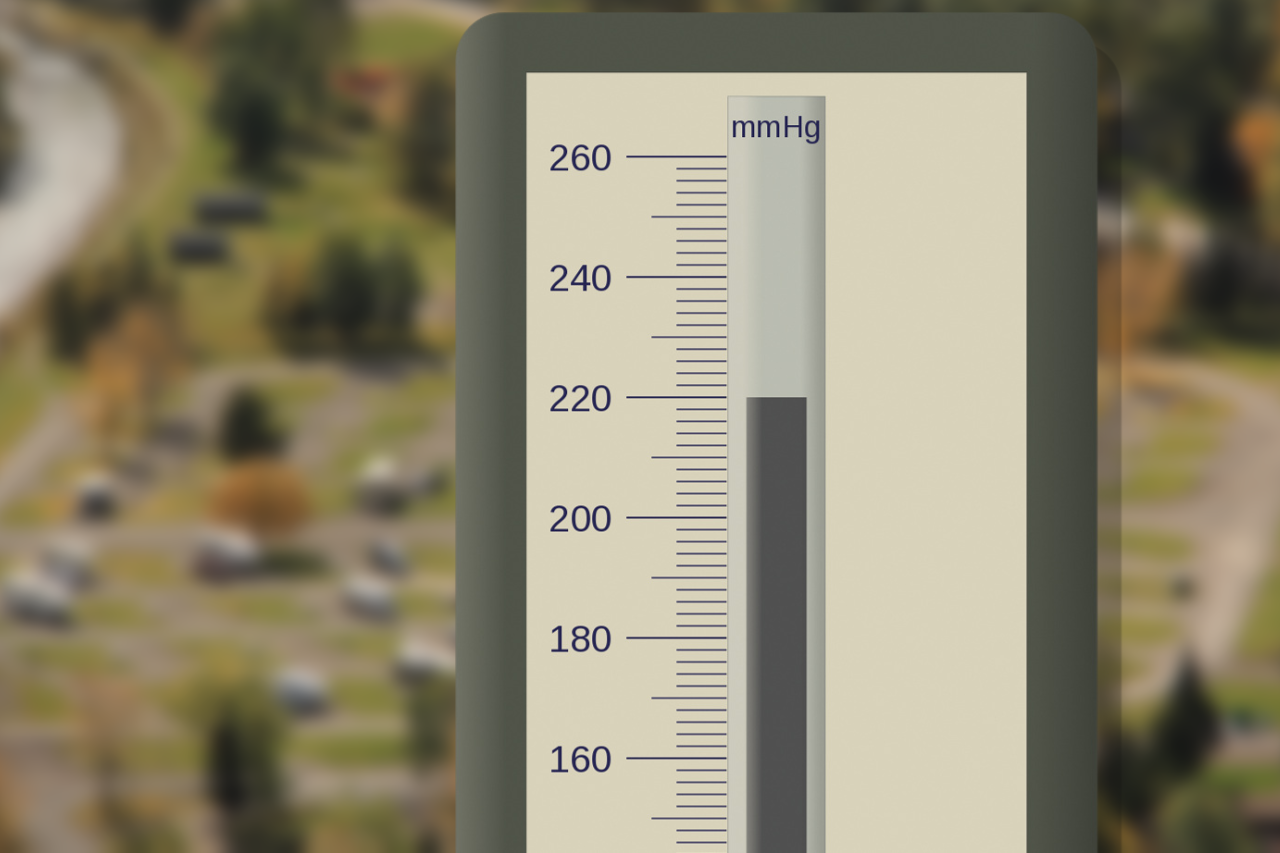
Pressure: mmHg 220
